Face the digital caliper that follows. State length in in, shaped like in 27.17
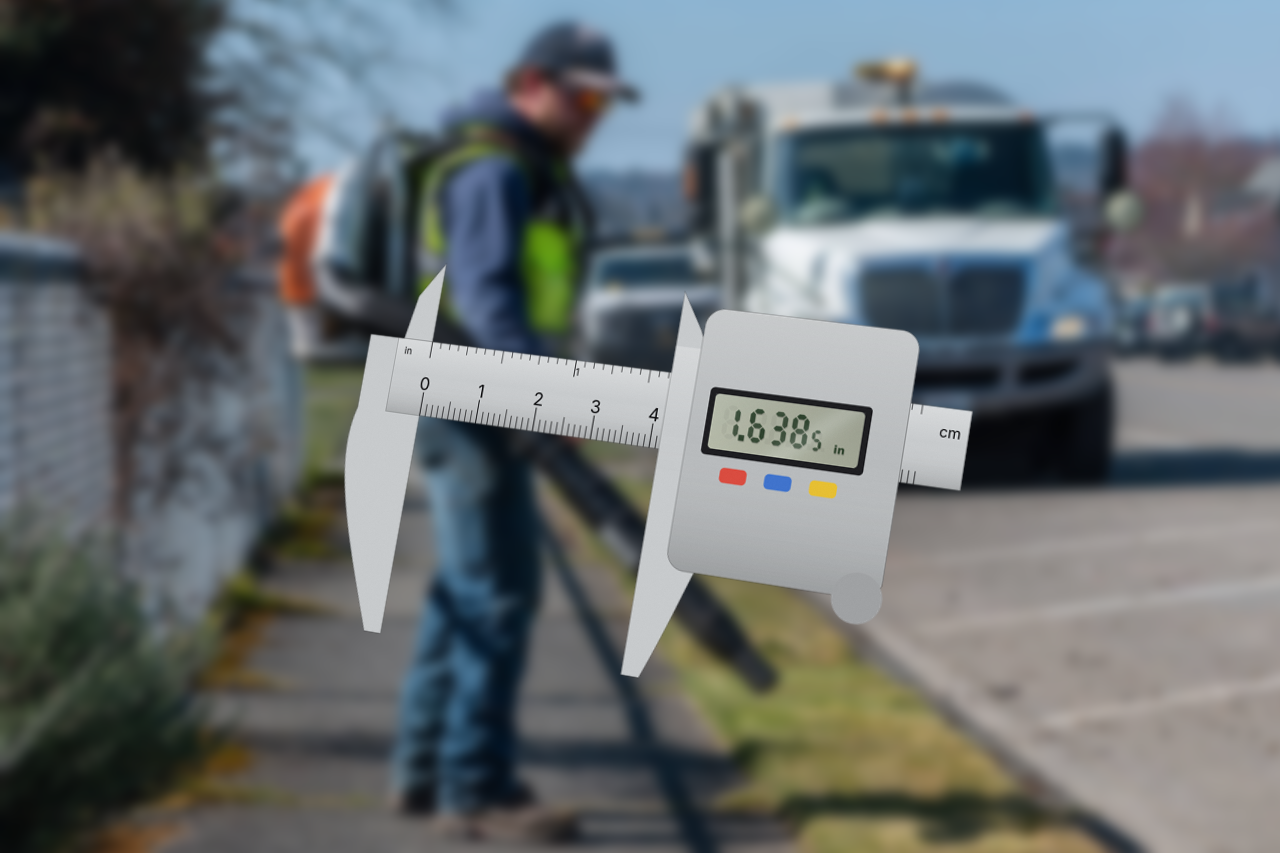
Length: in 1.6385
